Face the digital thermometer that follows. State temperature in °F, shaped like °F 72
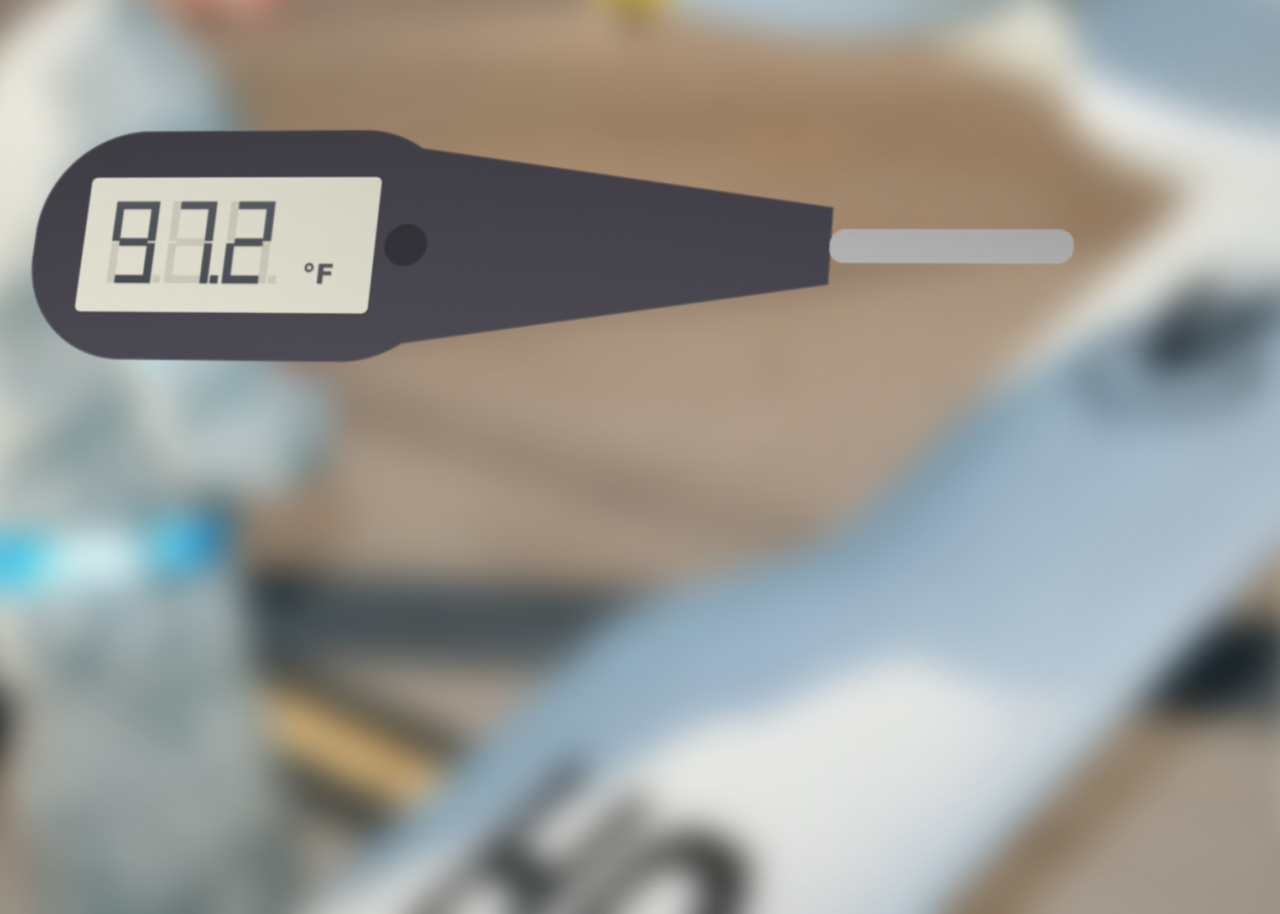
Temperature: °F 97.2
